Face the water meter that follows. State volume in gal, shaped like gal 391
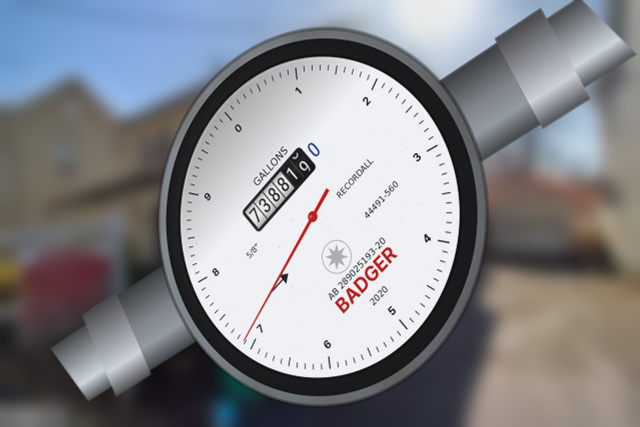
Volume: gal 7388187.1
